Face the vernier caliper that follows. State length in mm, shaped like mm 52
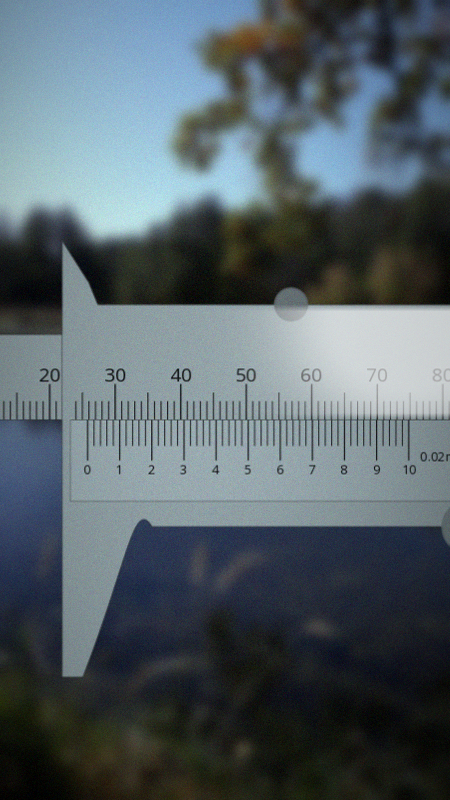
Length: mm 25.8
